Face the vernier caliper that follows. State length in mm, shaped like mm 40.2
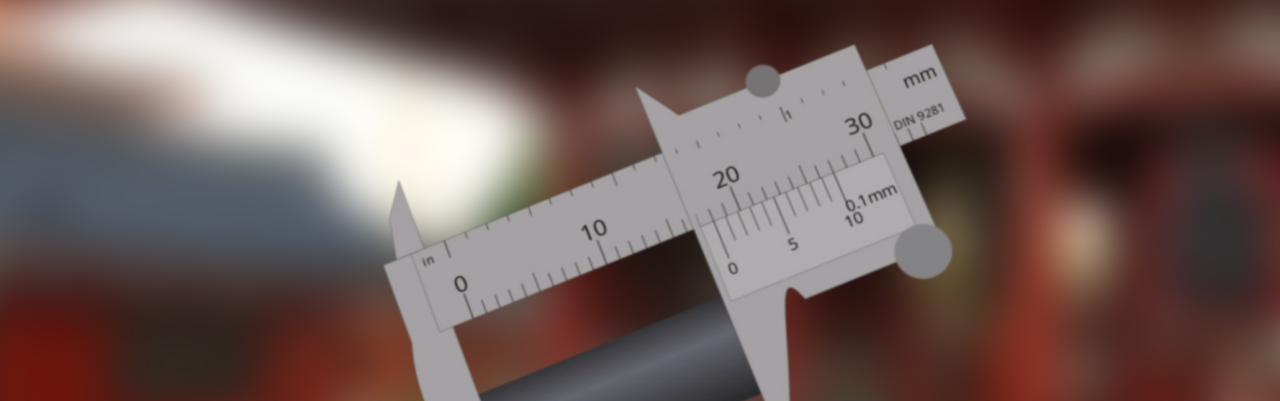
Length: mm 18.0
